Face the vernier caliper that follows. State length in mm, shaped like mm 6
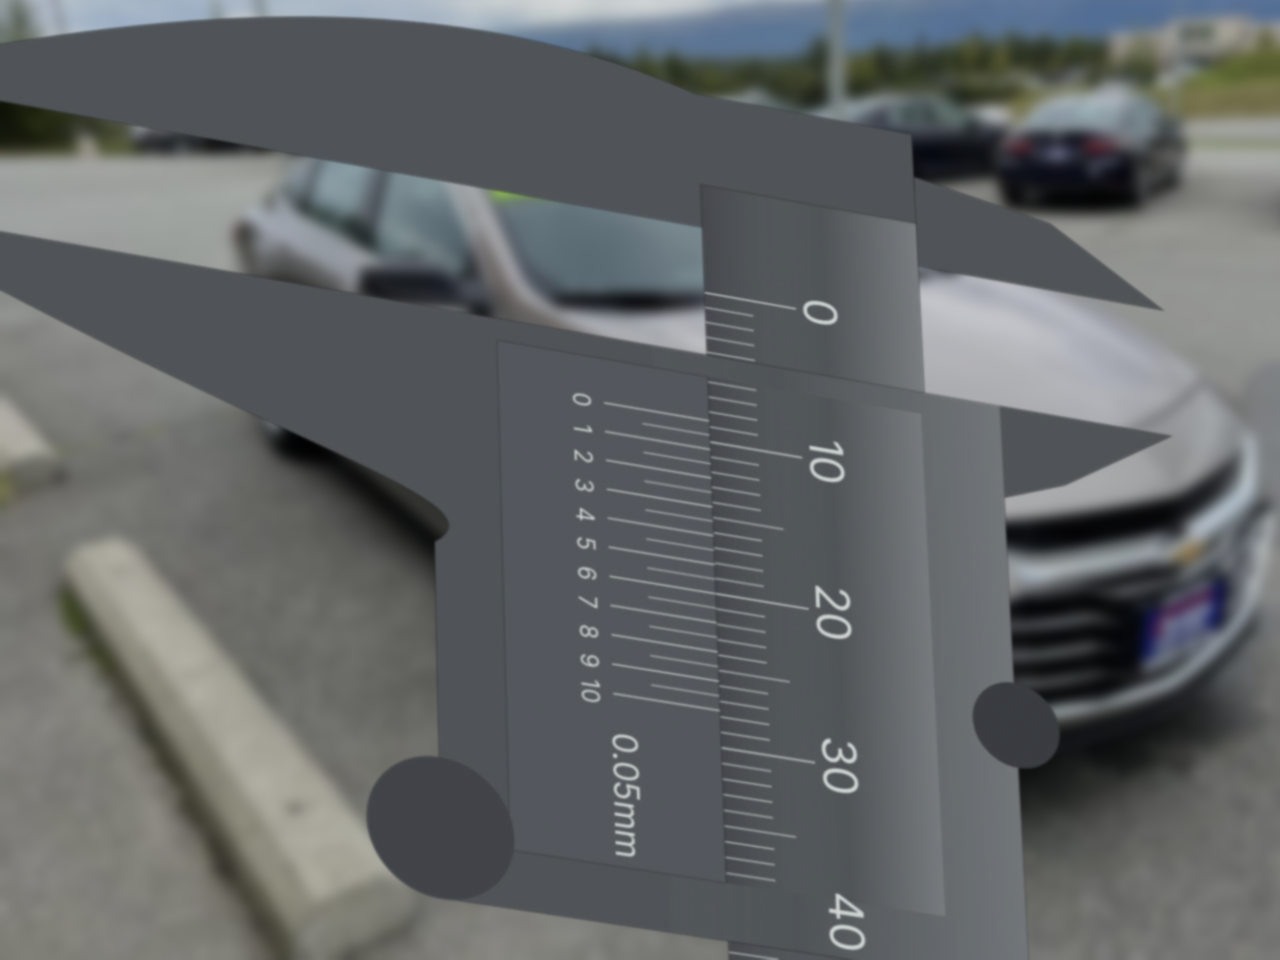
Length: mm 8.6
